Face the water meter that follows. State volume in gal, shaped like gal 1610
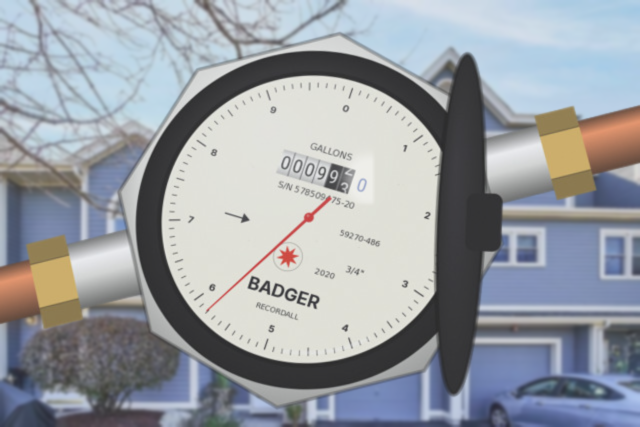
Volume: gal 9925.8
